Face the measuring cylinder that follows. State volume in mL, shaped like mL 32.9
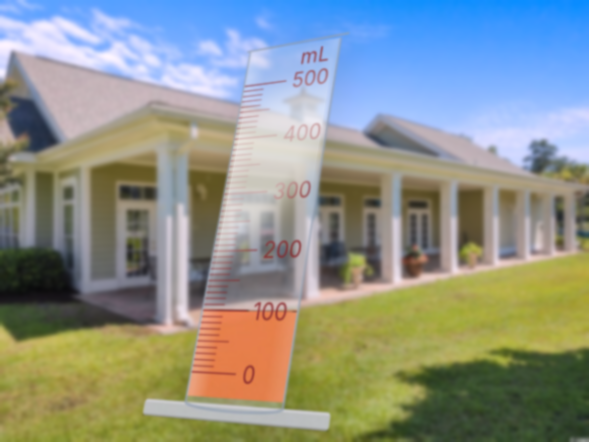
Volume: mL 100
